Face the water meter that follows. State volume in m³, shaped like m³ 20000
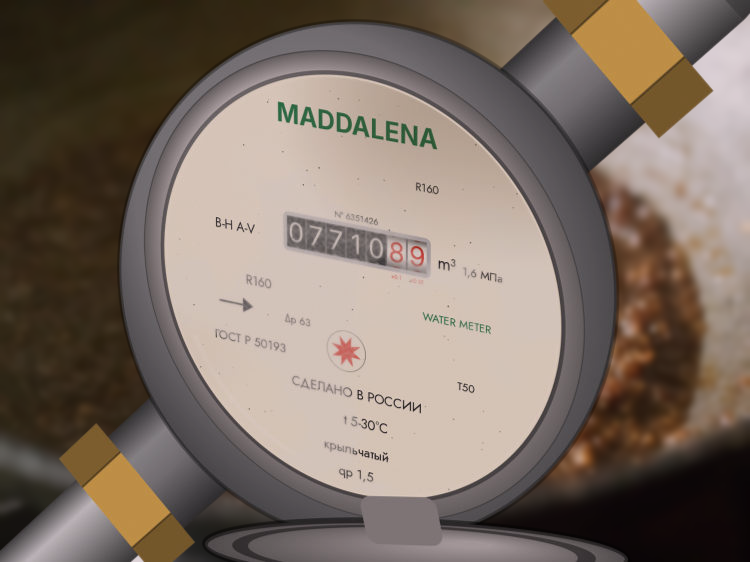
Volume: m³ 7710.89
